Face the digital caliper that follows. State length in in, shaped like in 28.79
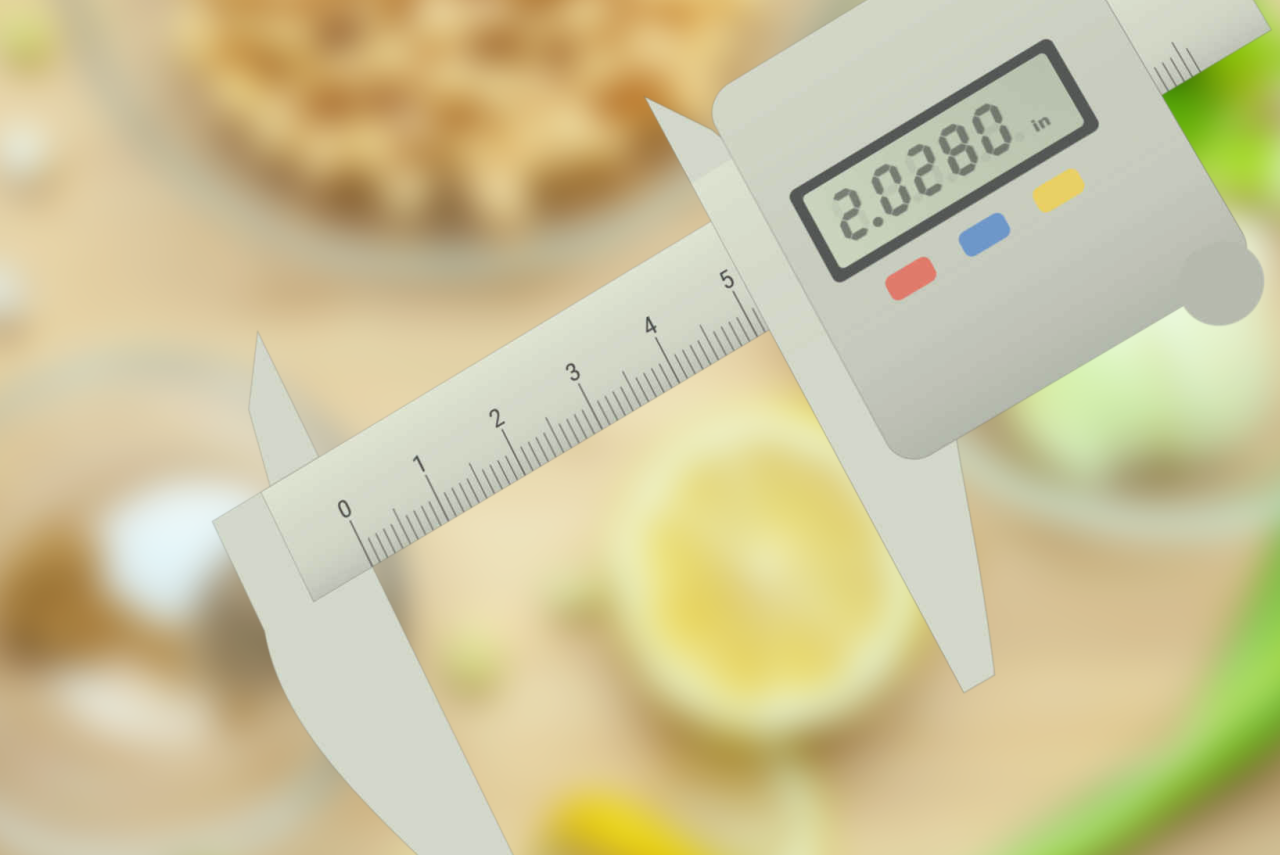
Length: in 2.0280
